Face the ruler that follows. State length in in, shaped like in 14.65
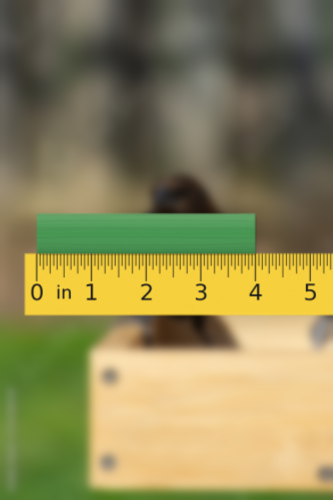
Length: in 4
